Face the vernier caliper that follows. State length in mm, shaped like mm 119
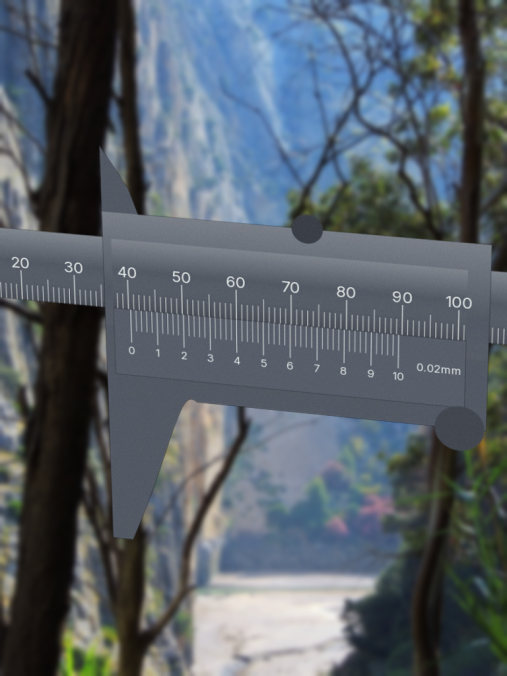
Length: mm 40.4
